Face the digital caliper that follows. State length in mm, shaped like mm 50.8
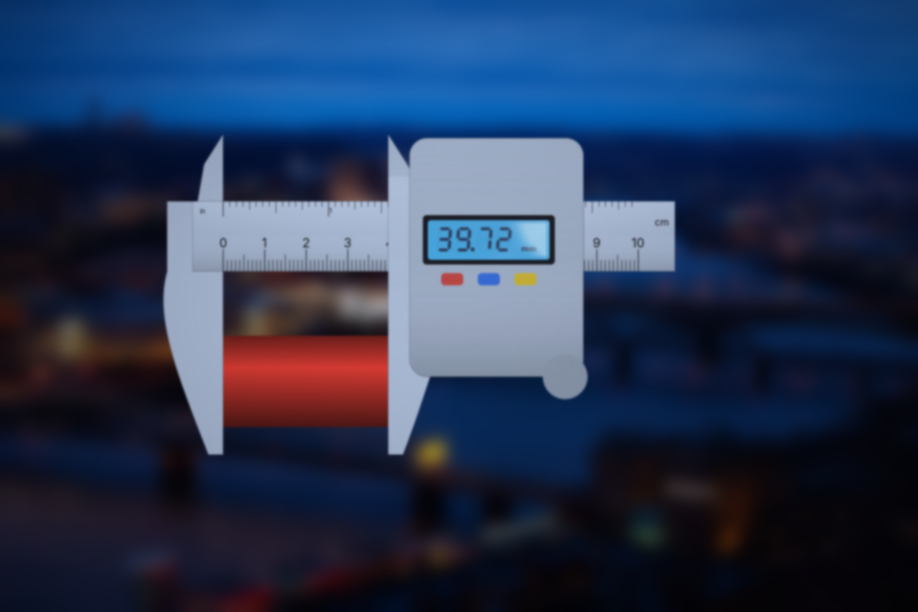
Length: mm 39.72
